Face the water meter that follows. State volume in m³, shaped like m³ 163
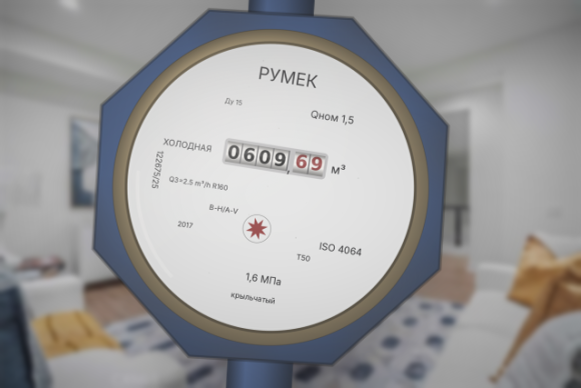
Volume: m³ 609.69
